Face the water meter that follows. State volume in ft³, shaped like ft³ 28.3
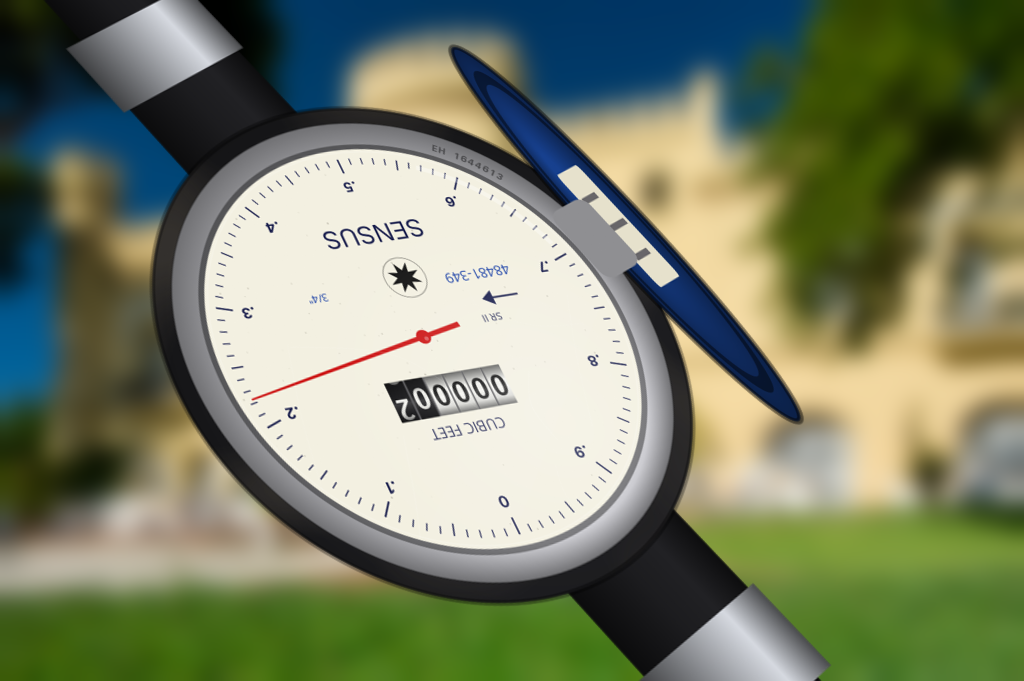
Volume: ft³ 2.22
